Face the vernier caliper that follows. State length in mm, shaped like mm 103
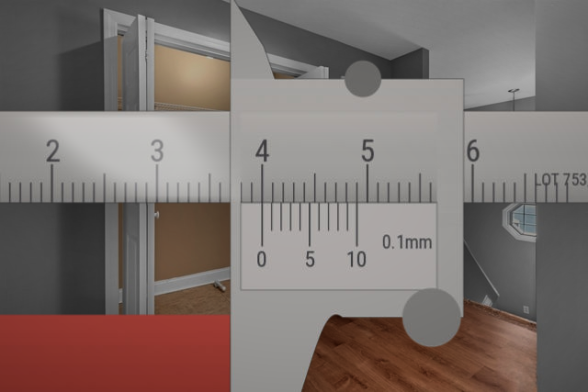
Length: mm 40.0
